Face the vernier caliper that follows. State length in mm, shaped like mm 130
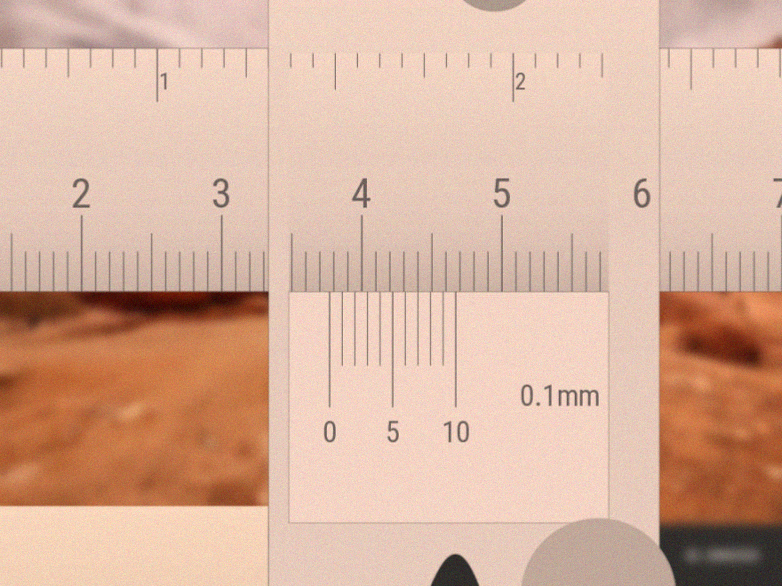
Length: mm 37.7
